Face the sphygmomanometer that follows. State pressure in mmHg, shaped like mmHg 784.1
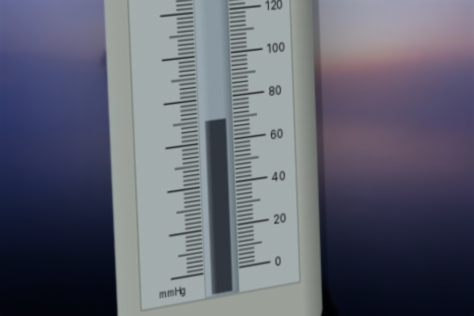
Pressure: mmHg 70
